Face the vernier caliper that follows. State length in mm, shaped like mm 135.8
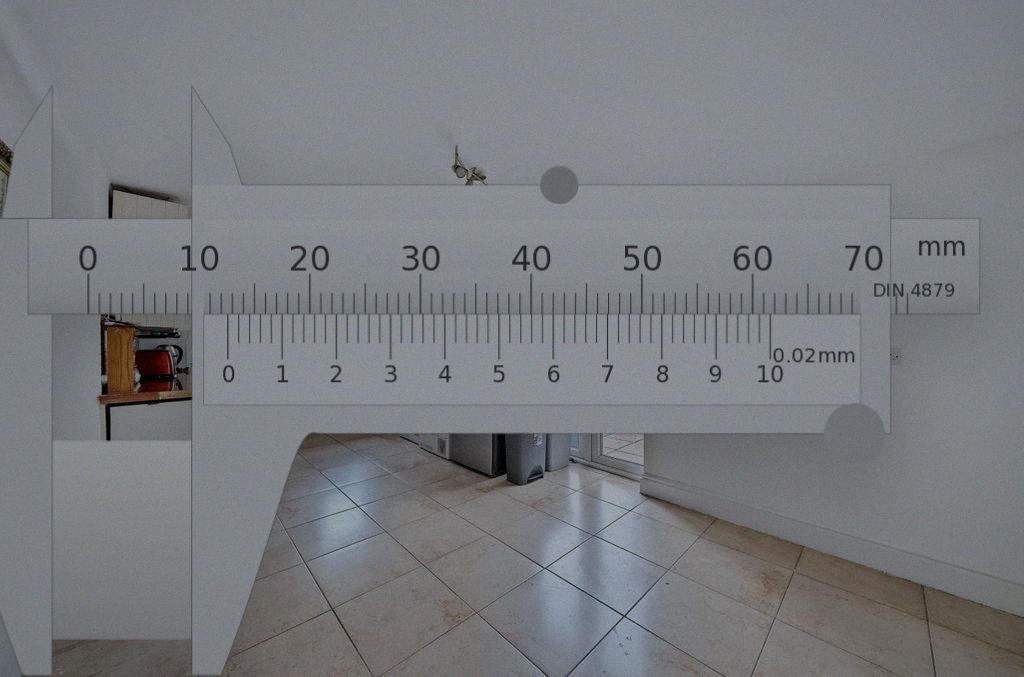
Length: mm 12.6
